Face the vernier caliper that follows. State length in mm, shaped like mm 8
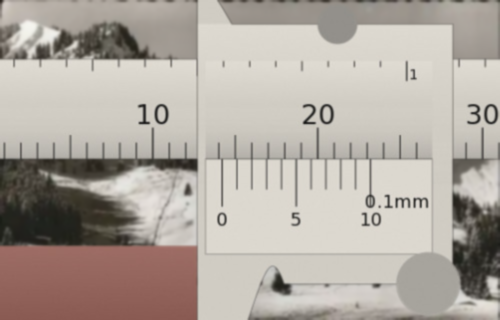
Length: mm 14.2
